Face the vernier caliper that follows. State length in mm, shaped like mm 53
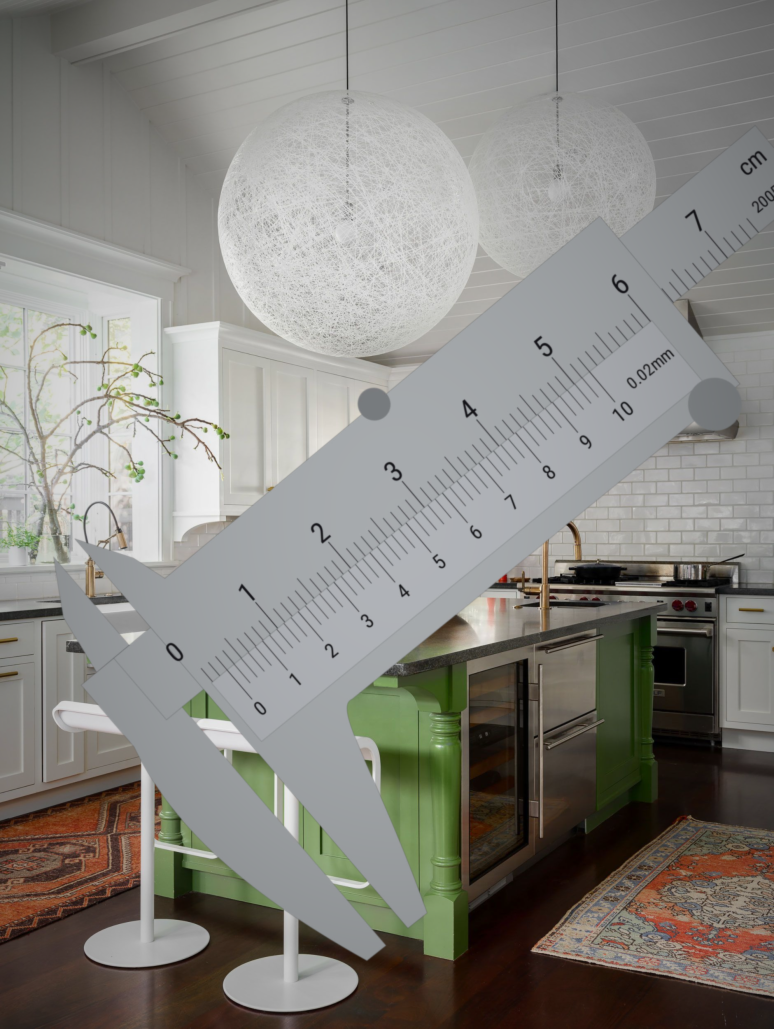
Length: mm 3.0
